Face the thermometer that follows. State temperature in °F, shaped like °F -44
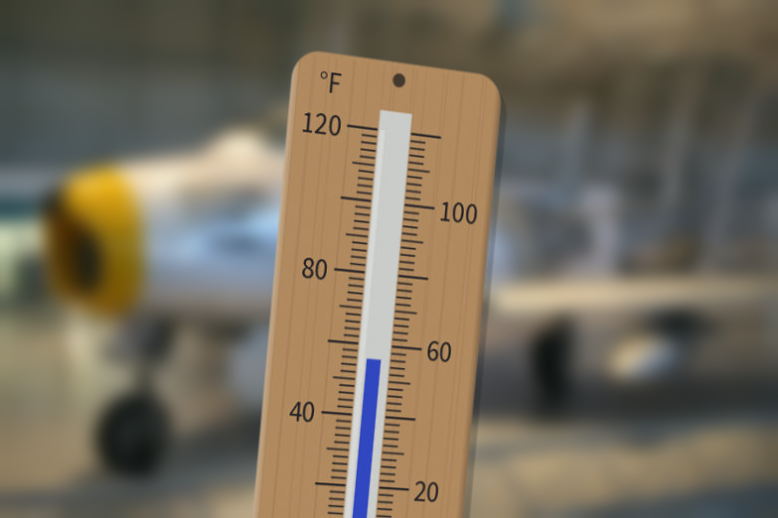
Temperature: °F 56
